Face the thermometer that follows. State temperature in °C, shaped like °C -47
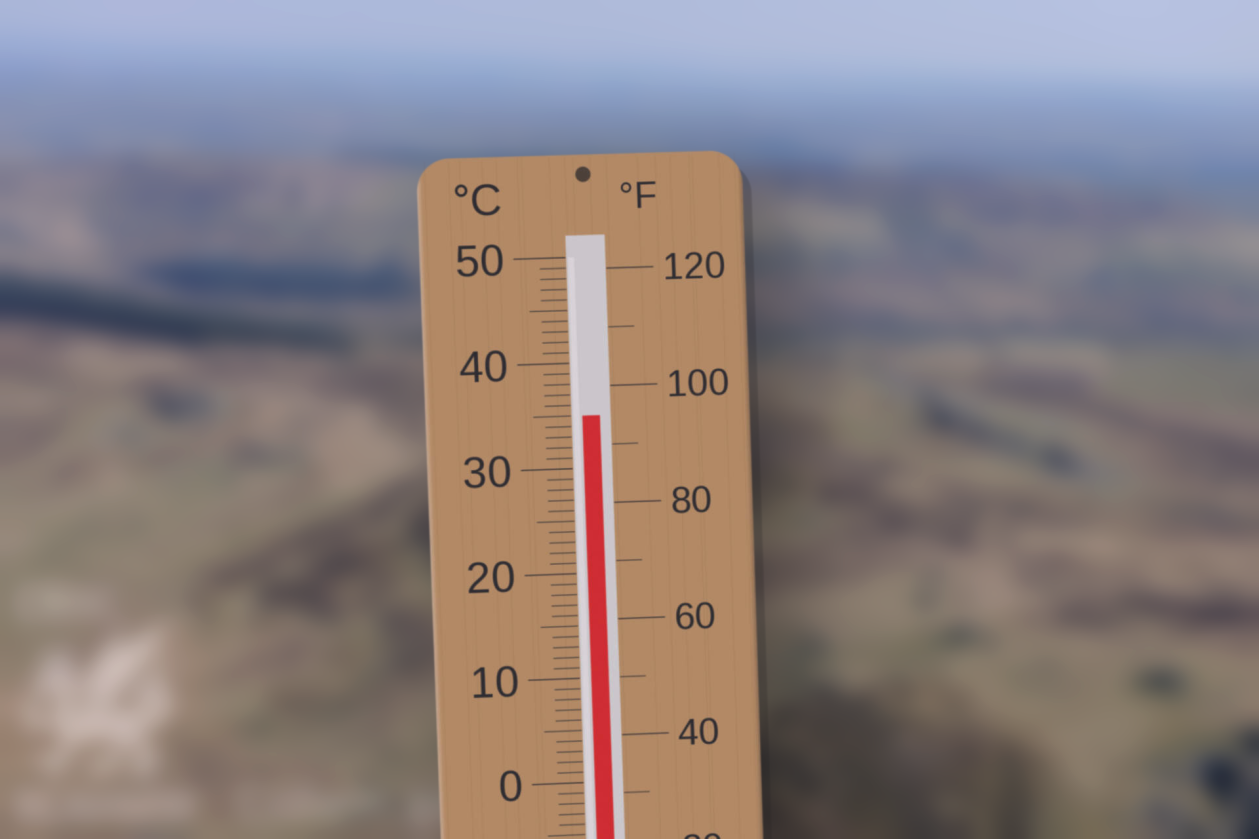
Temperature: °C 35
